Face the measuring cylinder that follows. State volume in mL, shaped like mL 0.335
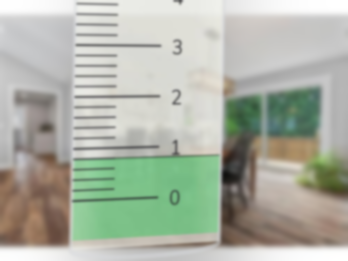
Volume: mL 0.8
